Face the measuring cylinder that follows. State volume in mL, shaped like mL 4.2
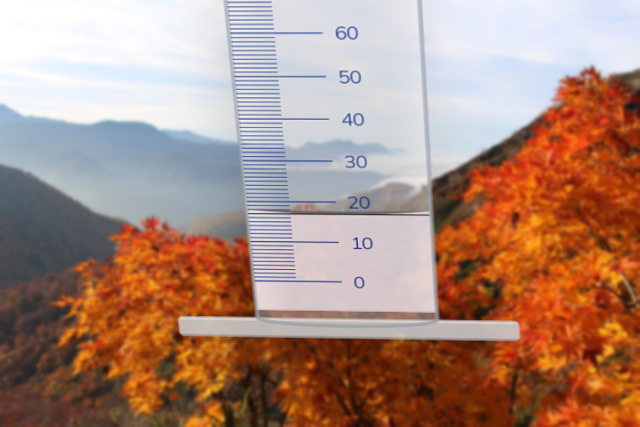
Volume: mL 17
